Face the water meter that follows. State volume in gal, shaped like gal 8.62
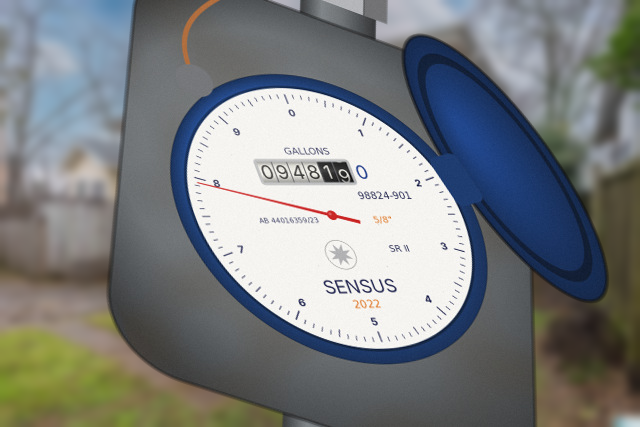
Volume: gal 948187.9
